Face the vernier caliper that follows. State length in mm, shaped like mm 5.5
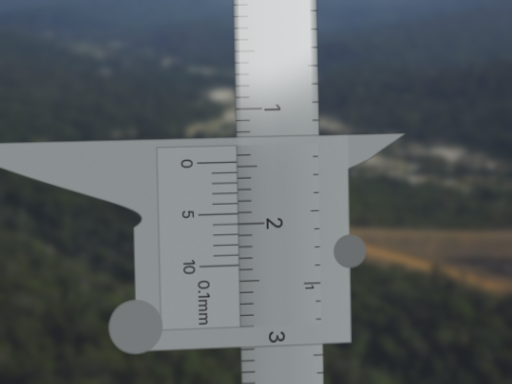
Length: mm 14.6
